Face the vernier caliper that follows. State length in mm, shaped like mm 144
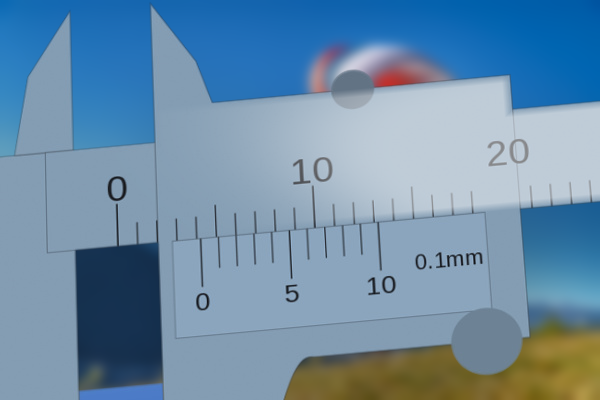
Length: mm 4.2
